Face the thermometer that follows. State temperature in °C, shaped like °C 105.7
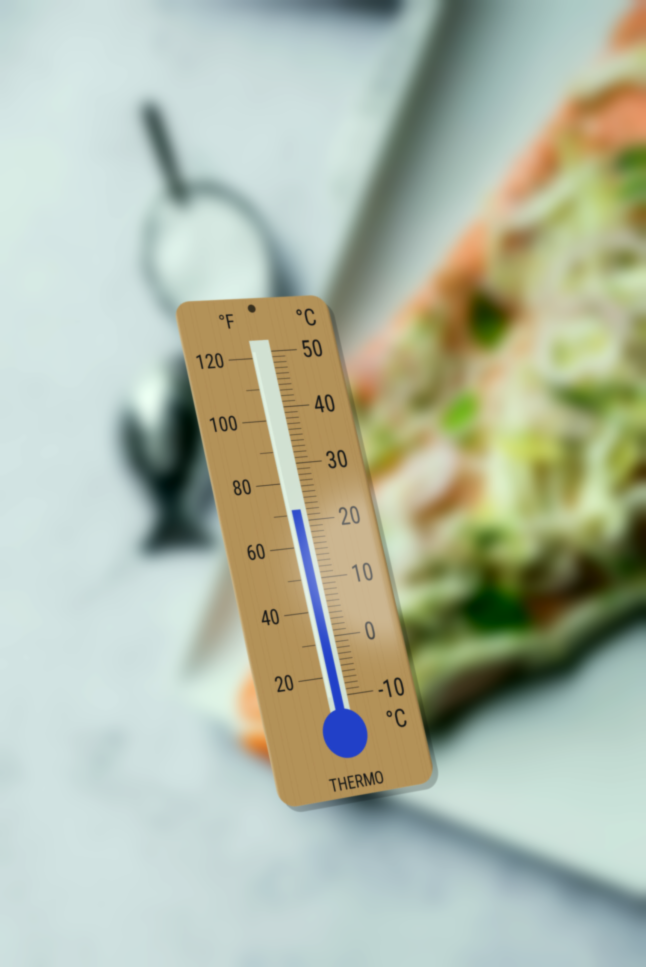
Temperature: °C 22
